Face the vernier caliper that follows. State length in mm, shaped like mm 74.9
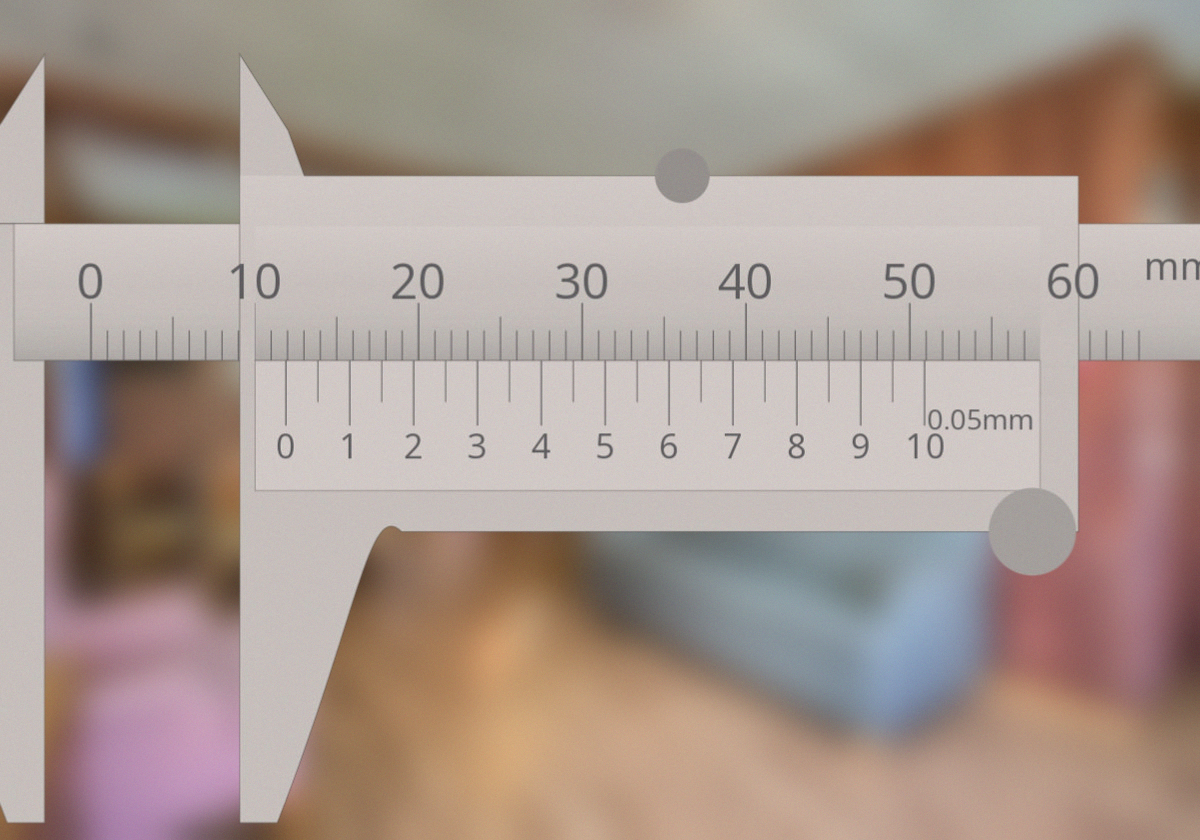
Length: mm 11.9
